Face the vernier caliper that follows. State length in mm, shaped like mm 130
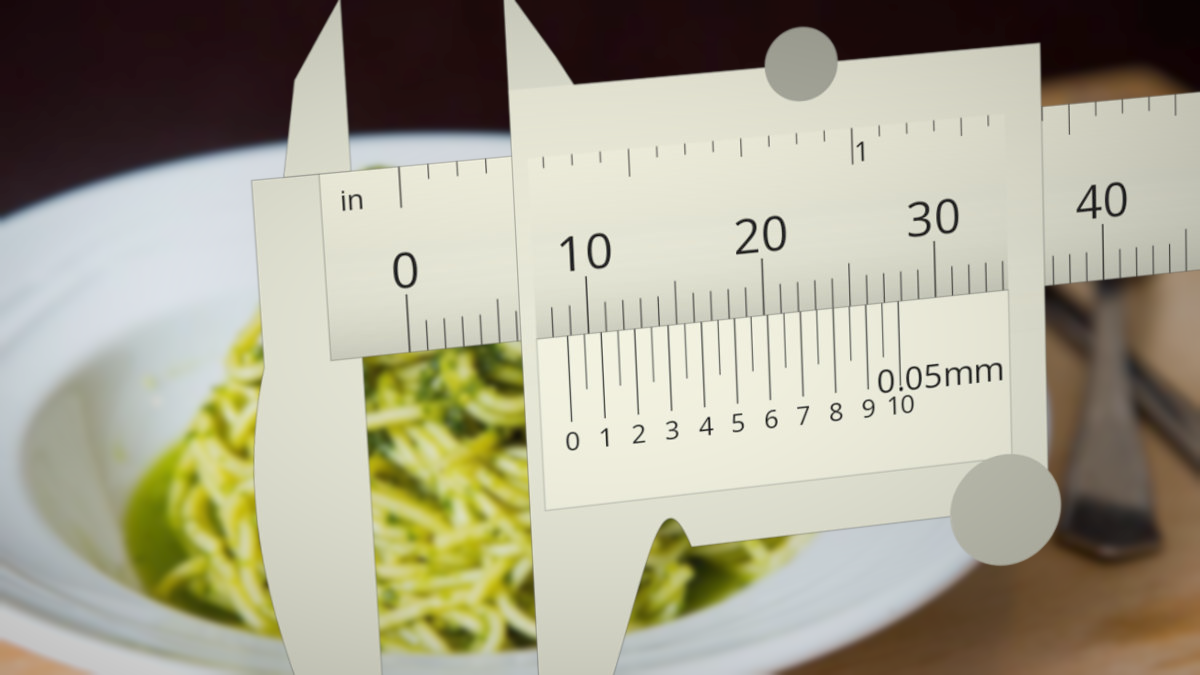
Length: mm 8.8
